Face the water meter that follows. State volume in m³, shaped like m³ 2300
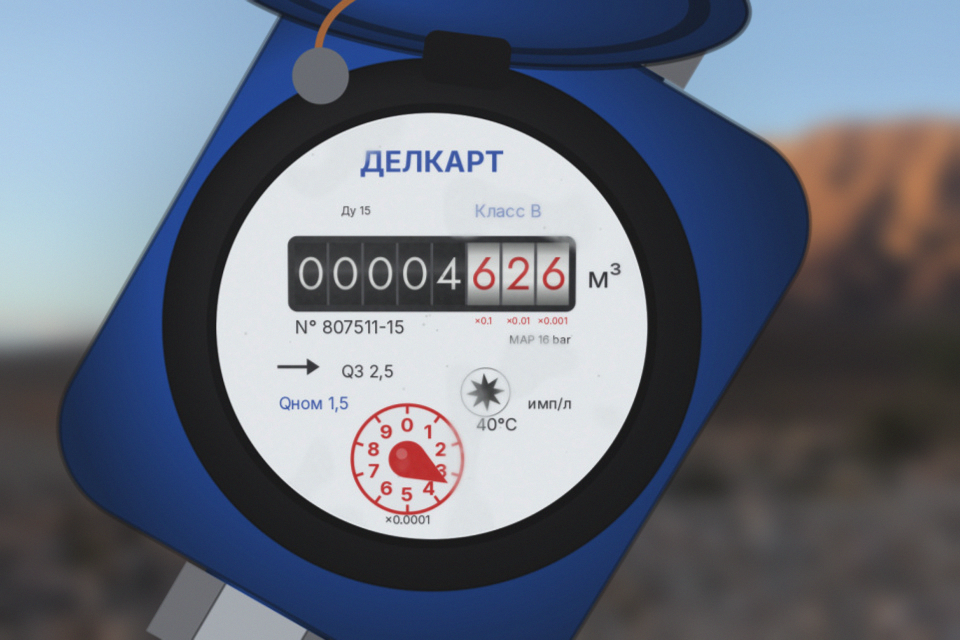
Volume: m³ 4.6263
